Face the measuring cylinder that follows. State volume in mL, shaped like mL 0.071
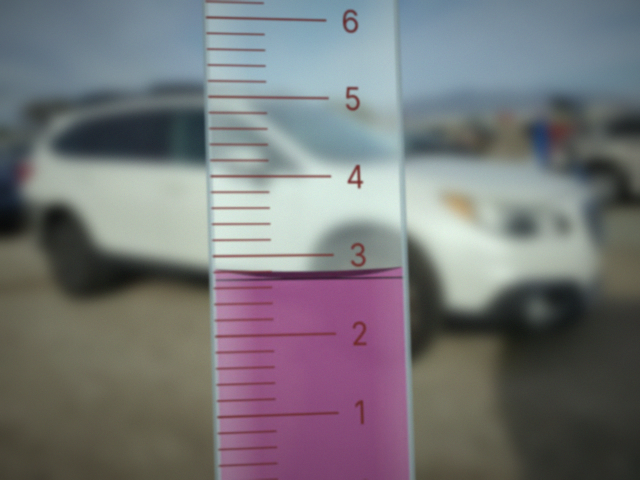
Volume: mL 2.7
